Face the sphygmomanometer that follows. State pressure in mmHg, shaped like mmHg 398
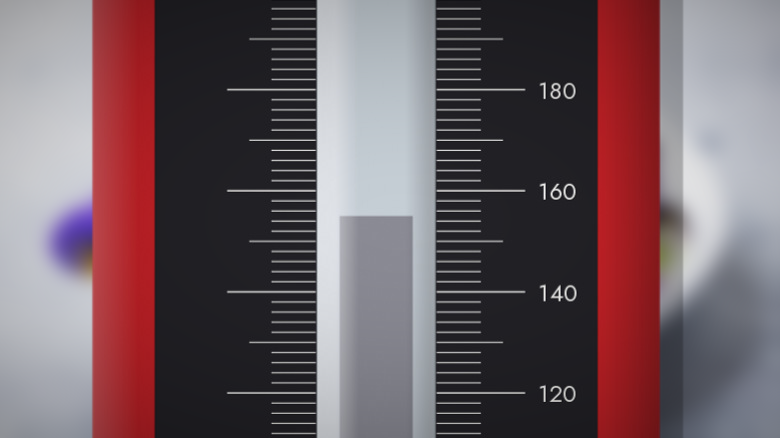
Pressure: mmHg 155
